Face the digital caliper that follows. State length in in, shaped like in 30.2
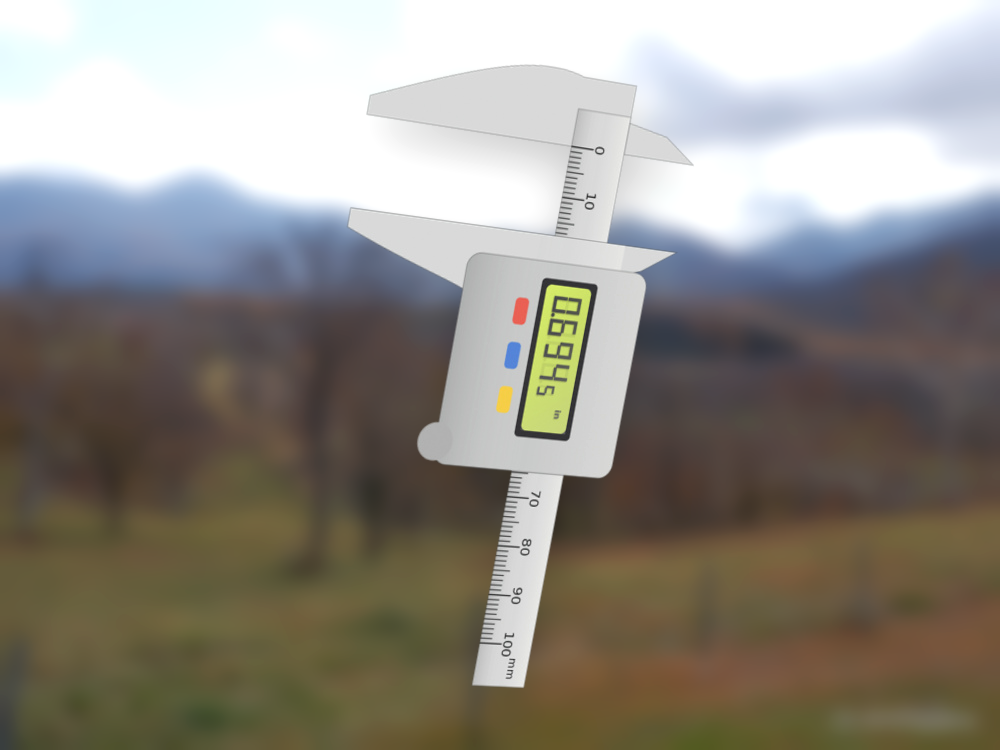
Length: in 0.6945
